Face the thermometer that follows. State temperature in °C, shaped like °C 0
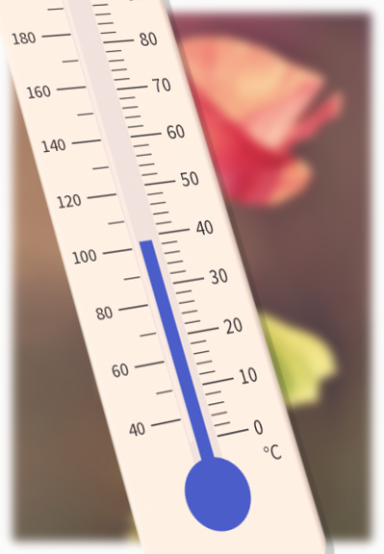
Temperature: °C 39
